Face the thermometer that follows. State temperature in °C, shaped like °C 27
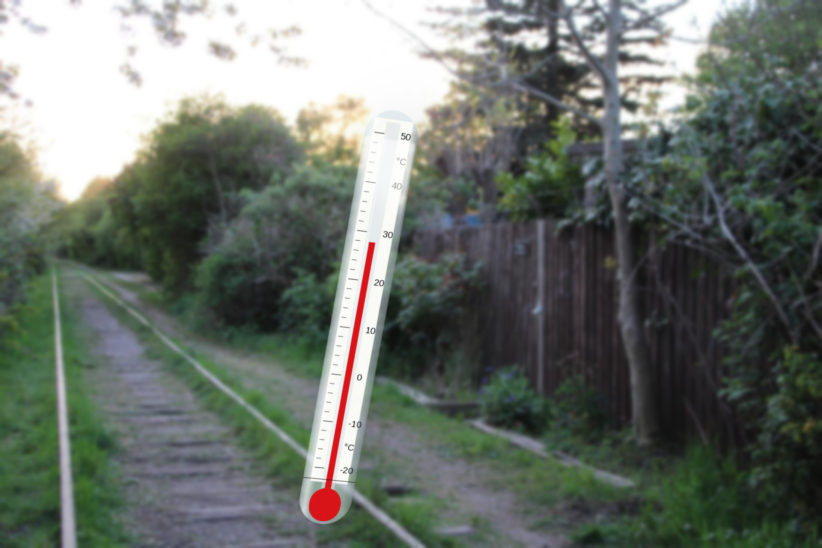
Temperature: °C 28
